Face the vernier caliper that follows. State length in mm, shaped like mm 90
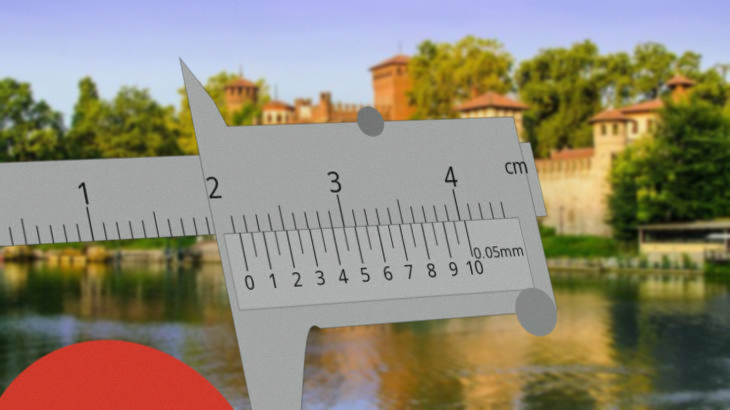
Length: mm 21.4
